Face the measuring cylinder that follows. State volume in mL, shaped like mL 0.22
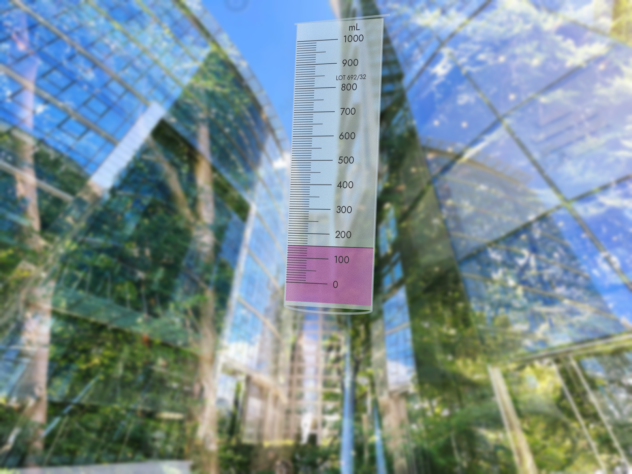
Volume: mL 150
